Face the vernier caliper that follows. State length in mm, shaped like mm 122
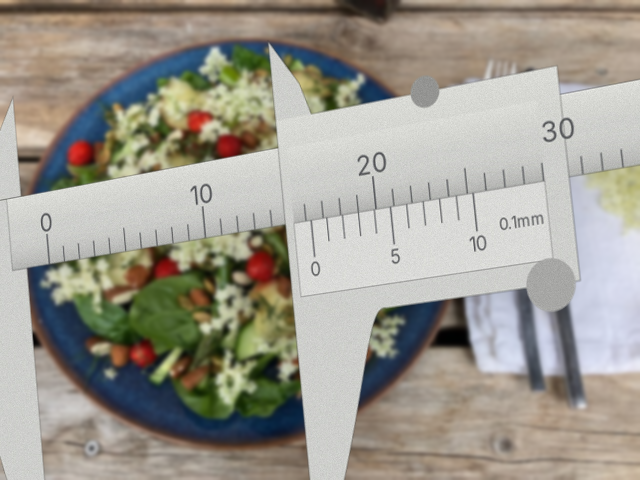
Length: mm 16.3
